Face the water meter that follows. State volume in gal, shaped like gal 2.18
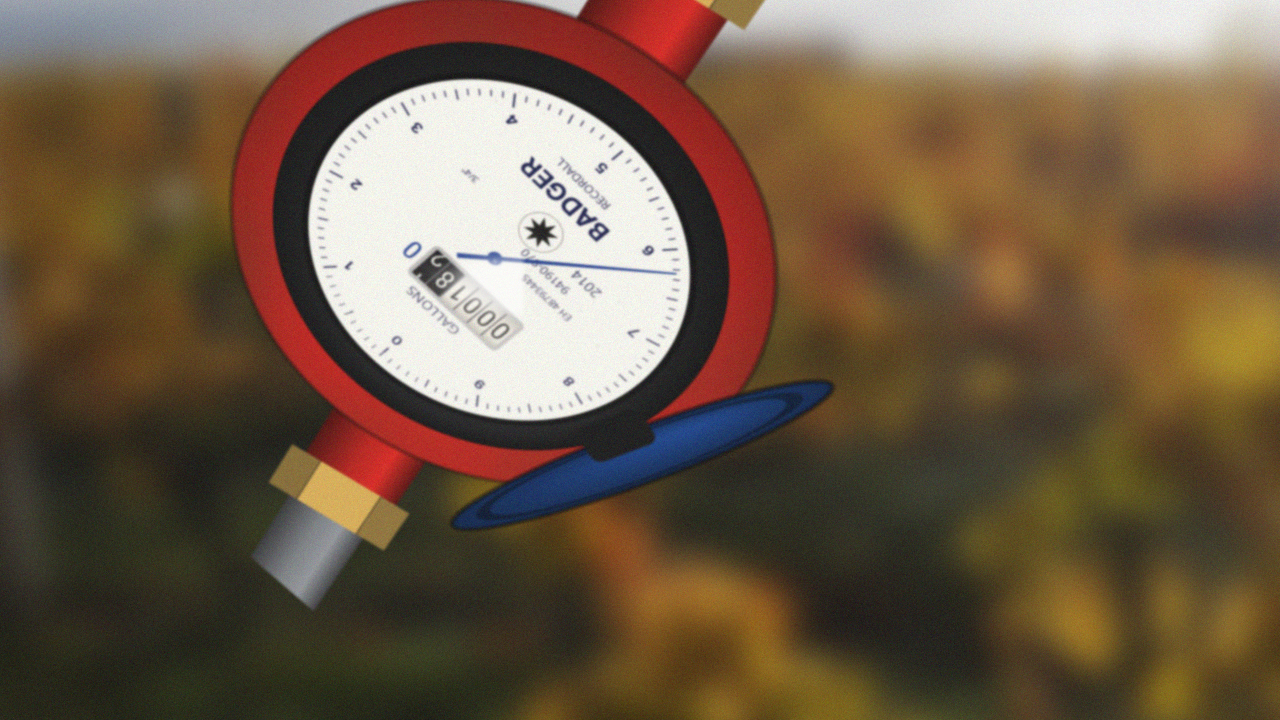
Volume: gal 1816.2
